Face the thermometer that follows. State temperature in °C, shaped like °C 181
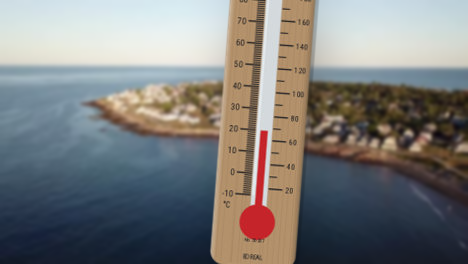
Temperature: °C 20
